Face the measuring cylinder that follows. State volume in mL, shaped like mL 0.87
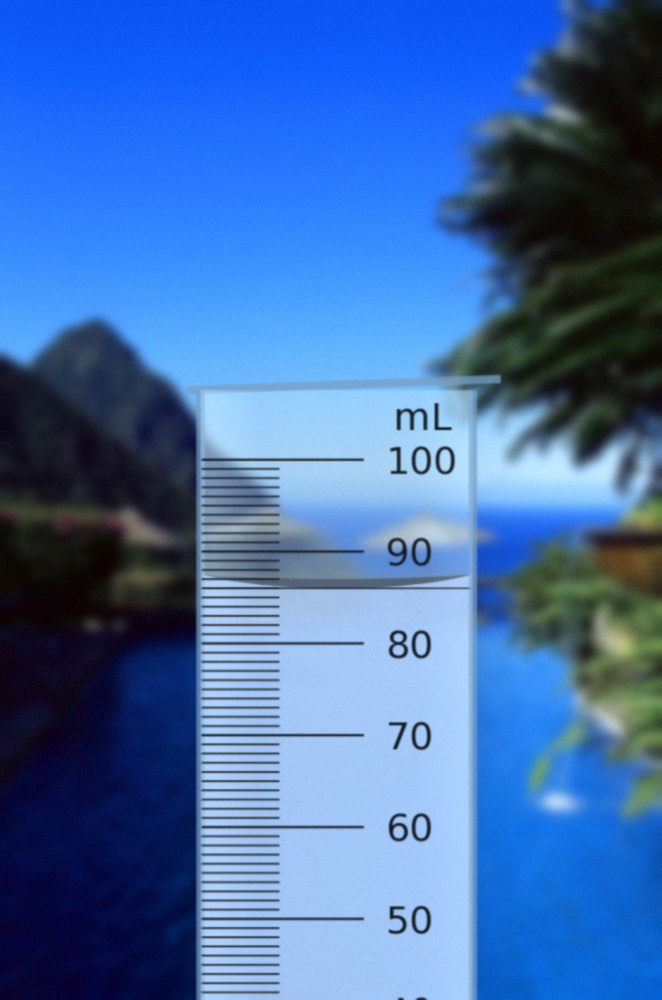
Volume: mL 86
